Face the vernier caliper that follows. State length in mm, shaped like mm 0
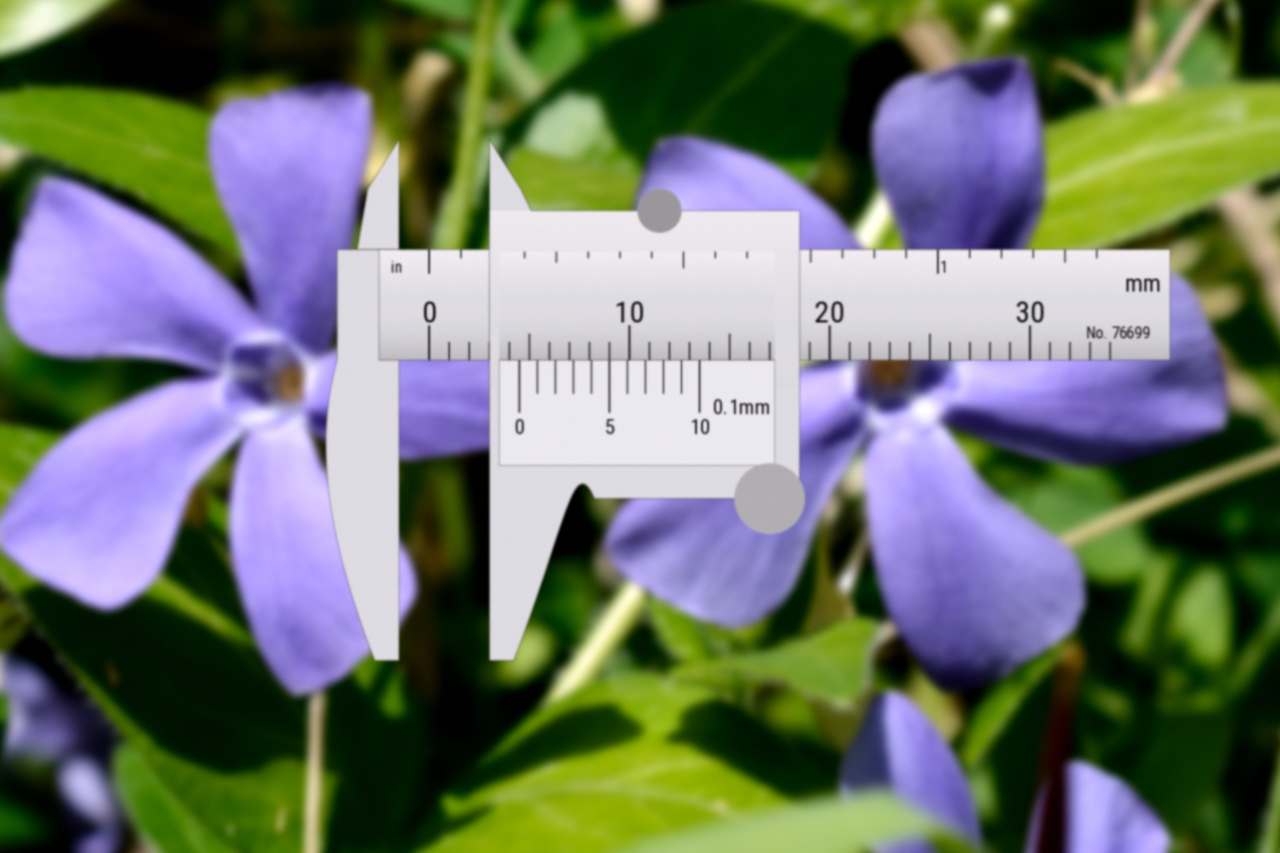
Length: mm 4.5
